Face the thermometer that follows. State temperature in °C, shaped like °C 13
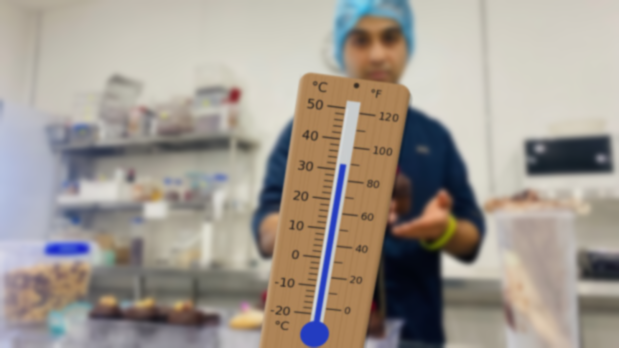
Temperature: °C 32
